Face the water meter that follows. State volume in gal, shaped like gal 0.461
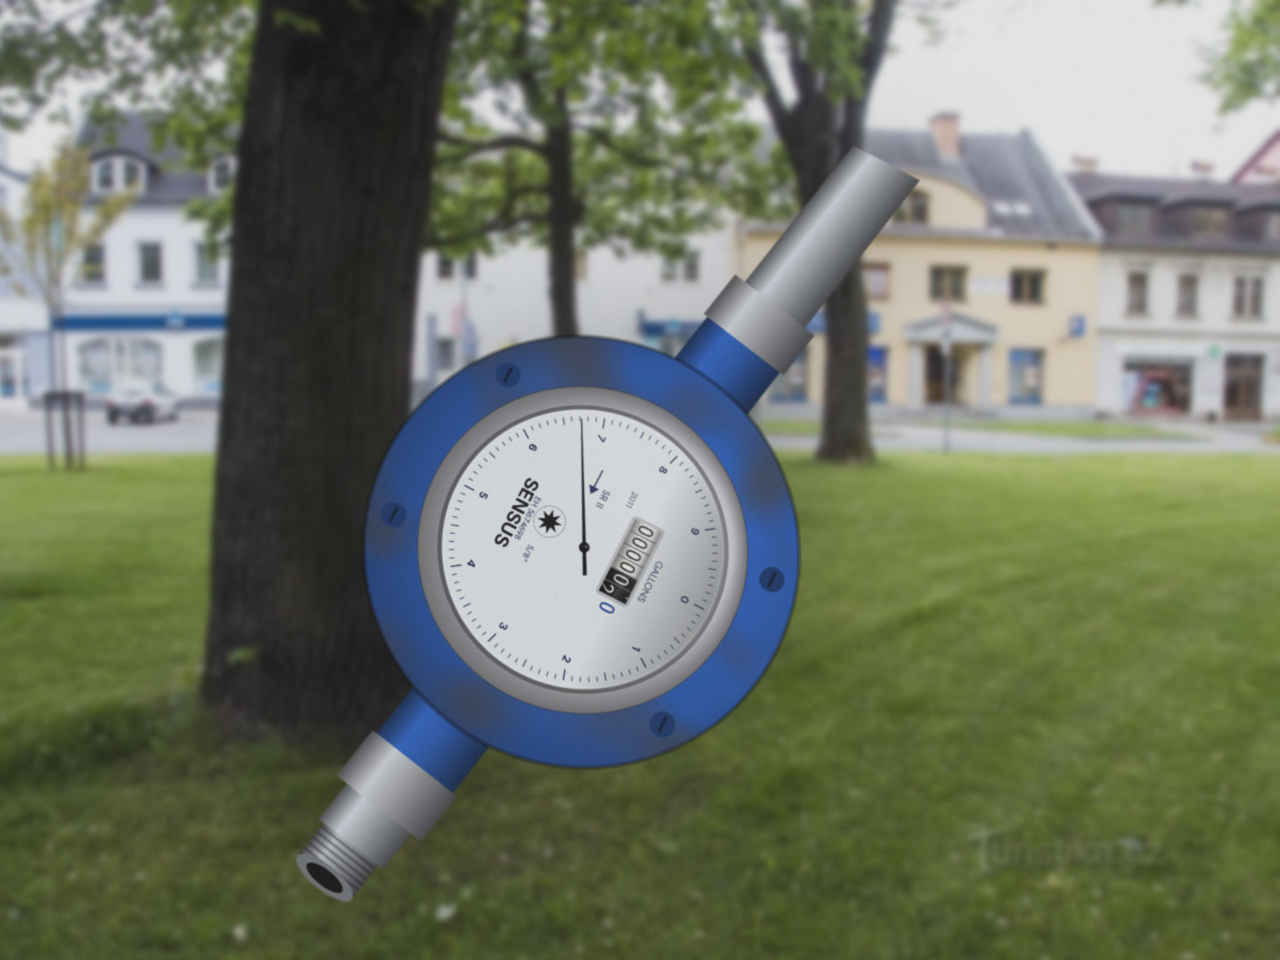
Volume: gal 16.7
